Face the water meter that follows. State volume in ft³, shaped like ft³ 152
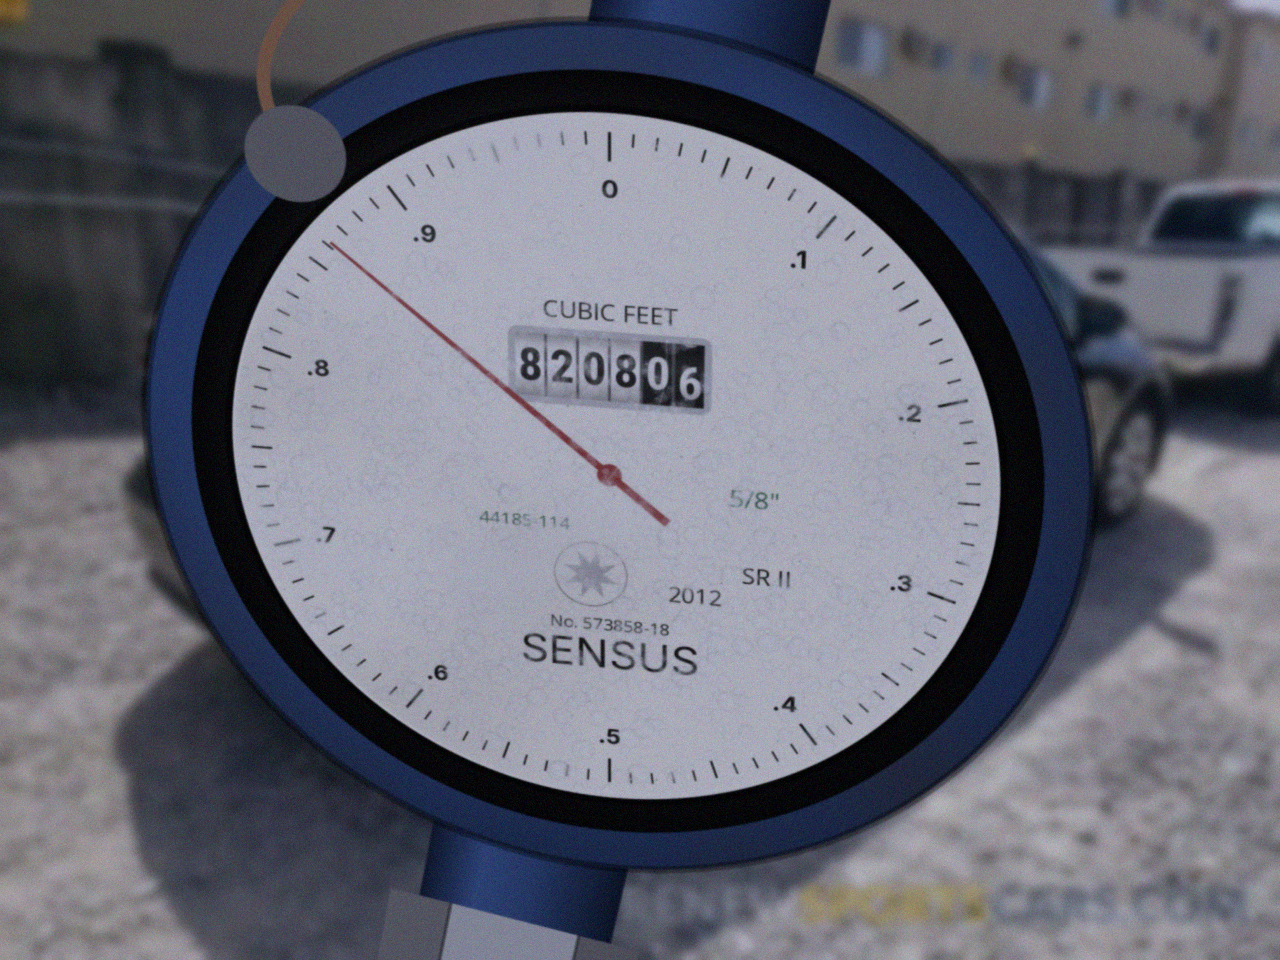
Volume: ft³ 820805.86
